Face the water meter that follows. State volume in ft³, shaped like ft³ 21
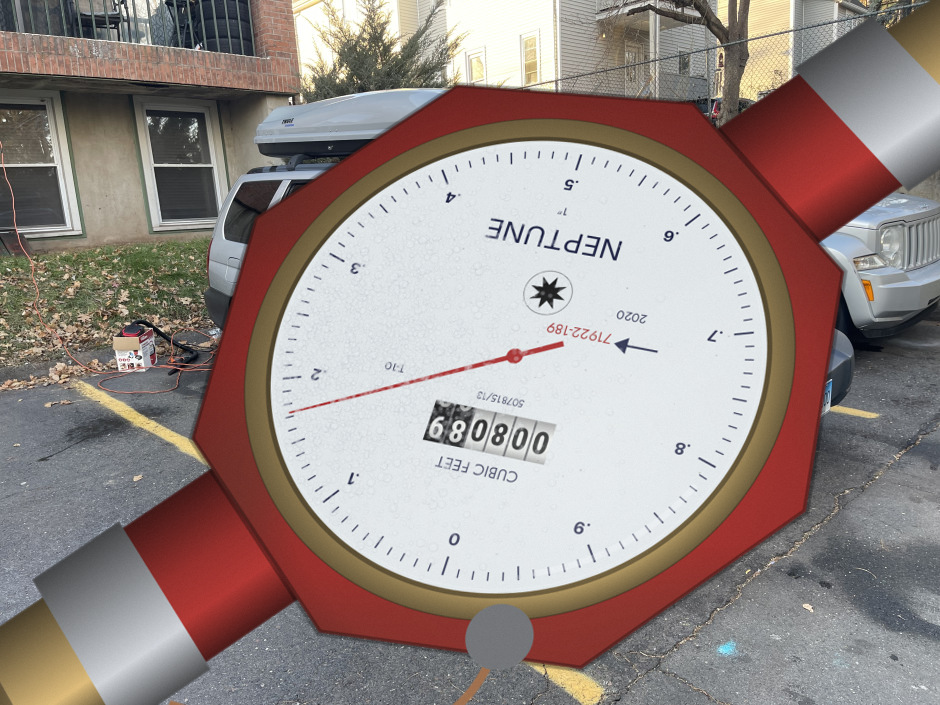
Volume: ft³ 8089.17
